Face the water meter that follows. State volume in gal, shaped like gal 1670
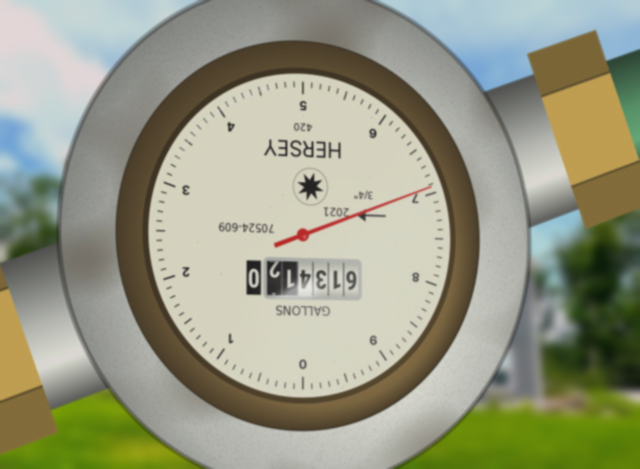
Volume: gal 6134116.9
